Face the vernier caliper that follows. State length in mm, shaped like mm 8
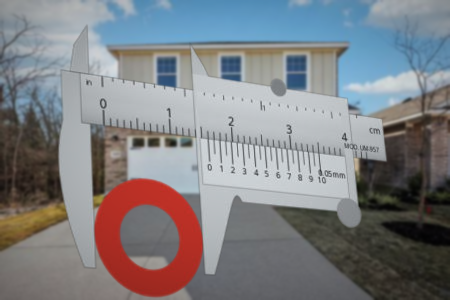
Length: mm 16.0
